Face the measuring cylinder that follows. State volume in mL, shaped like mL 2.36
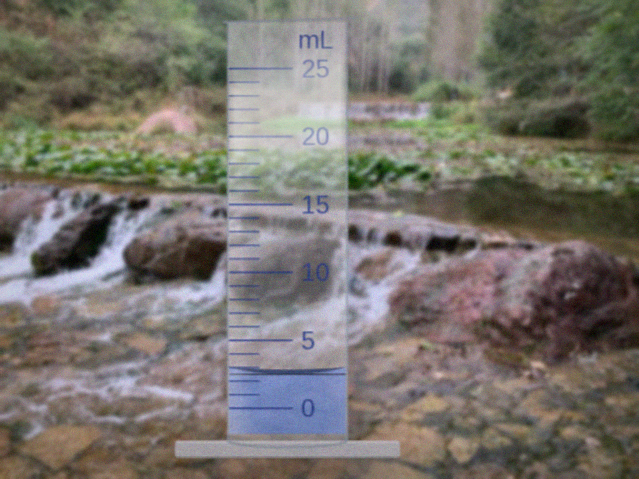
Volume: mL 2.5
